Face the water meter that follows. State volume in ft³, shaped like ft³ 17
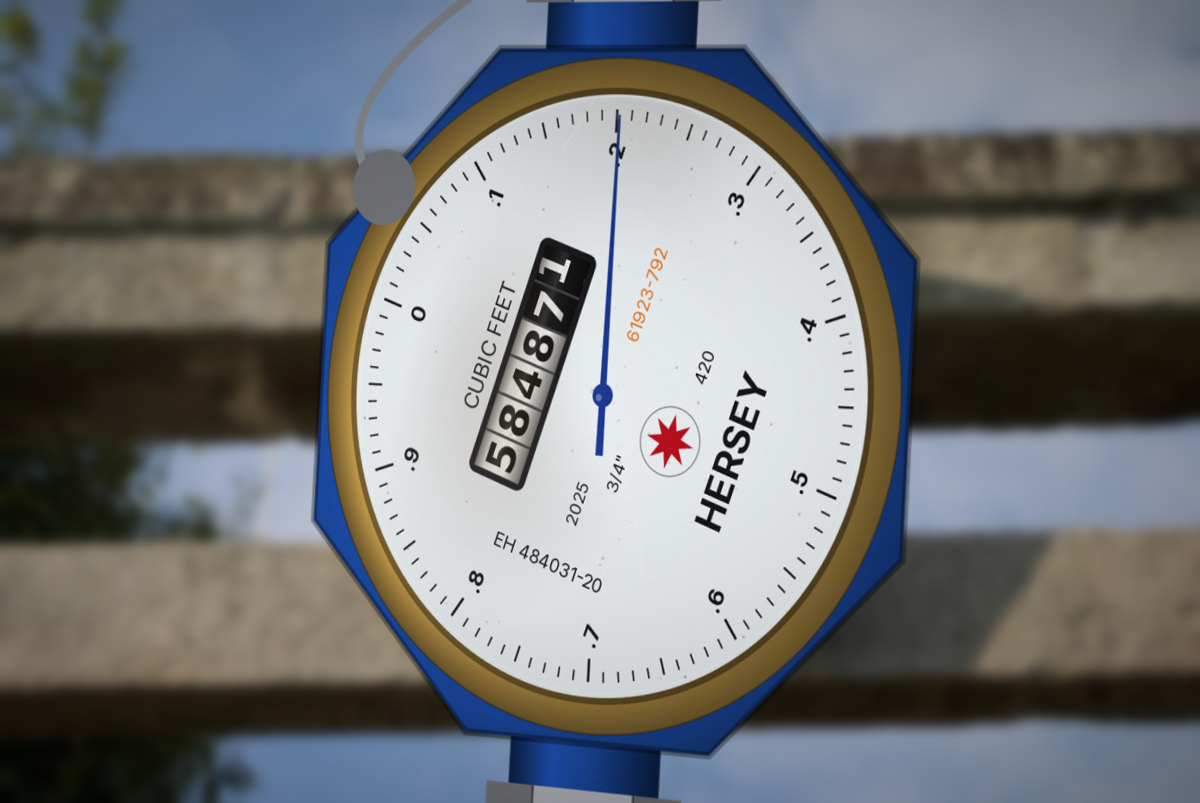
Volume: ft³ 584871.20
